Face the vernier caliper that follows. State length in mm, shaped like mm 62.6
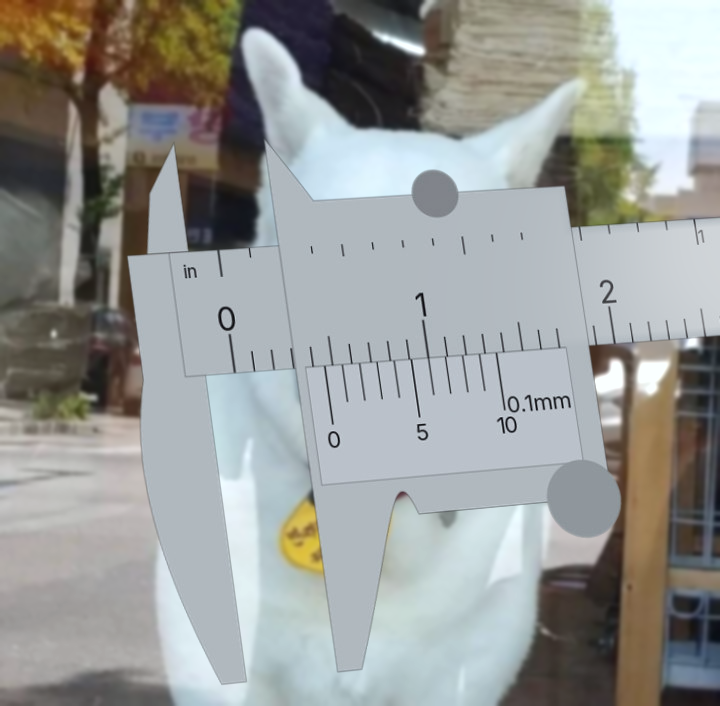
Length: mm 4.6
